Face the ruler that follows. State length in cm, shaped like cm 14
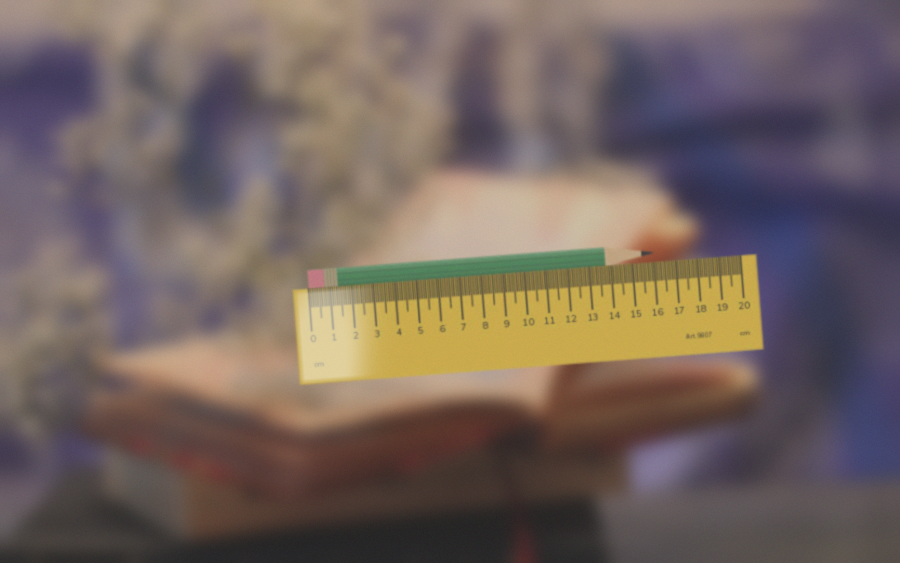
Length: cm 16
